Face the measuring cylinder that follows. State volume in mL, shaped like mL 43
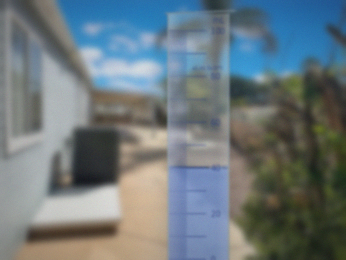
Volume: mL 40
